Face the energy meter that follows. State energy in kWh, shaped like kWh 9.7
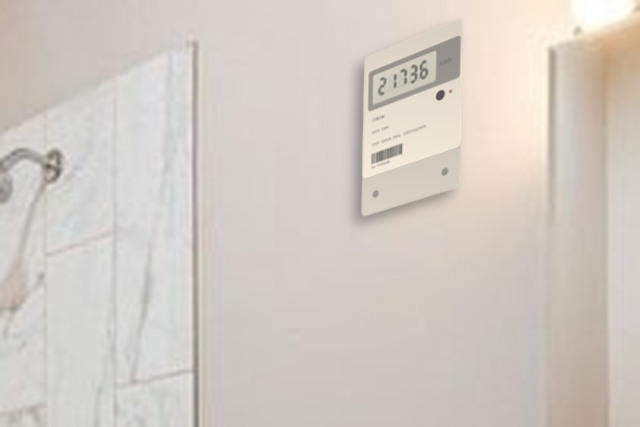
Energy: kWh 21736
